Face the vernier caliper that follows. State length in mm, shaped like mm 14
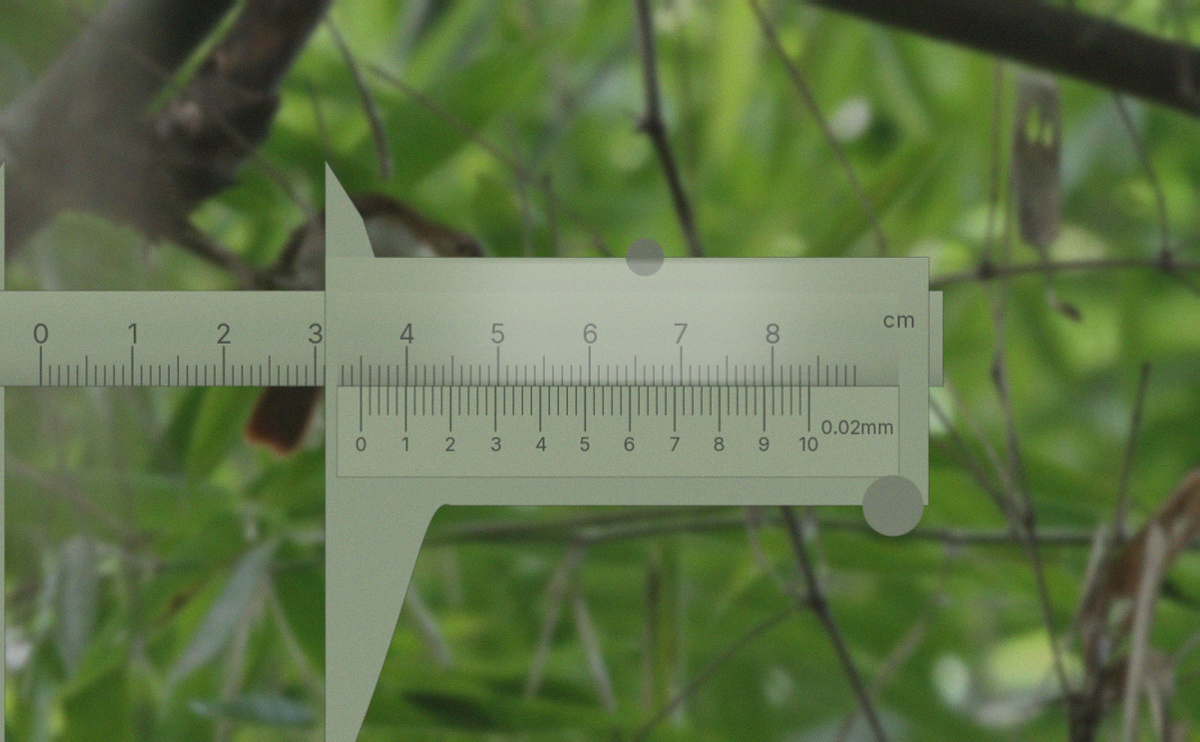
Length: mm 35.0
